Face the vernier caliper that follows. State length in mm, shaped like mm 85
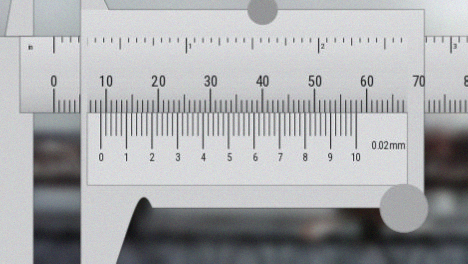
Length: mm 9.0
